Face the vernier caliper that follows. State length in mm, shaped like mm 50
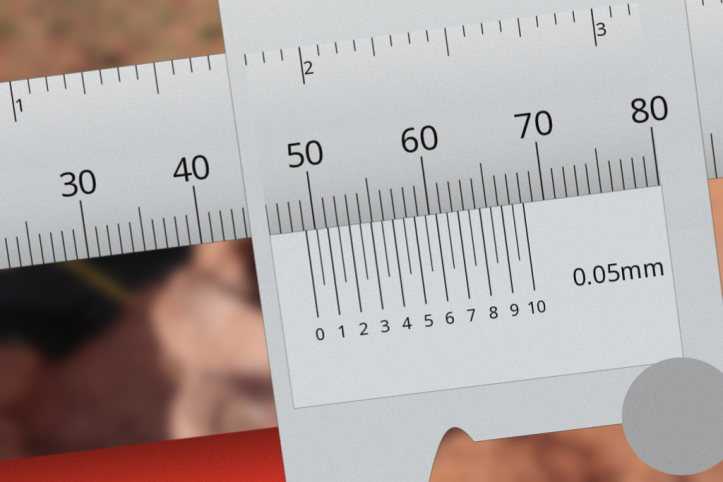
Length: mm 49.2
